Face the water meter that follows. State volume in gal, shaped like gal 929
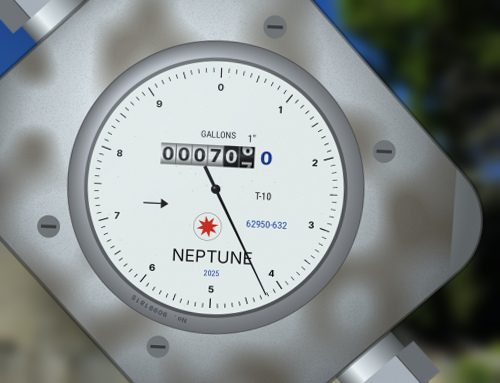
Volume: gal 7064.2
